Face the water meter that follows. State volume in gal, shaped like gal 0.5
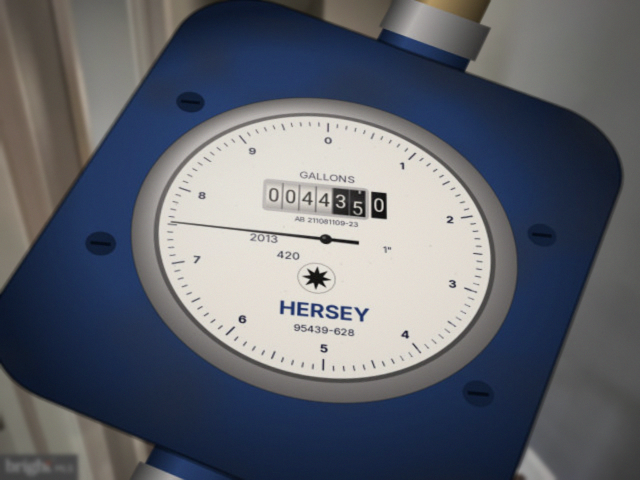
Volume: gal 44347.5
